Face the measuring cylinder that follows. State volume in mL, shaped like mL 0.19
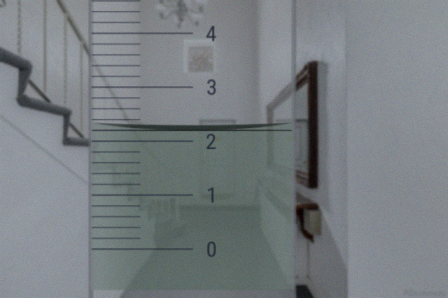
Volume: mL 2.2
